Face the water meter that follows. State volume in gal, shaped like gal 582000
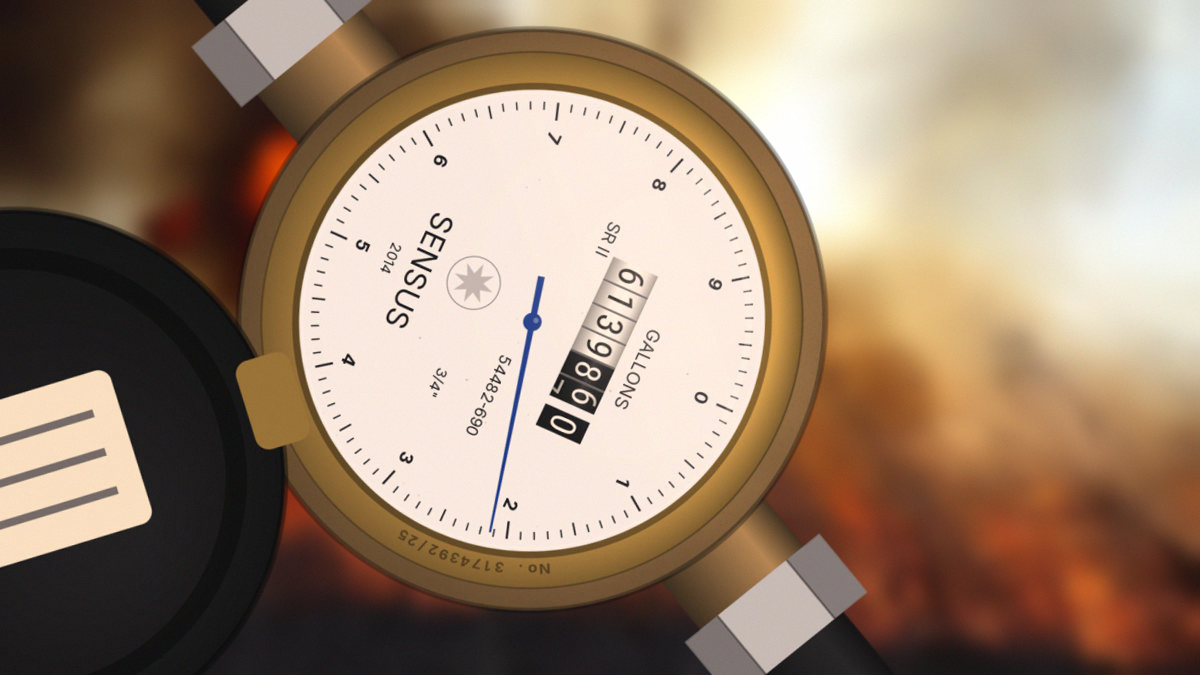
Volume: gal 6139862.1
